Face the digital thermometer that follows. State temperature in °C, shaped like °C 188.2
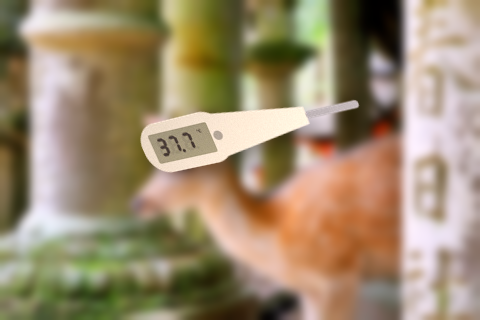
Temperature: °C 37.7
